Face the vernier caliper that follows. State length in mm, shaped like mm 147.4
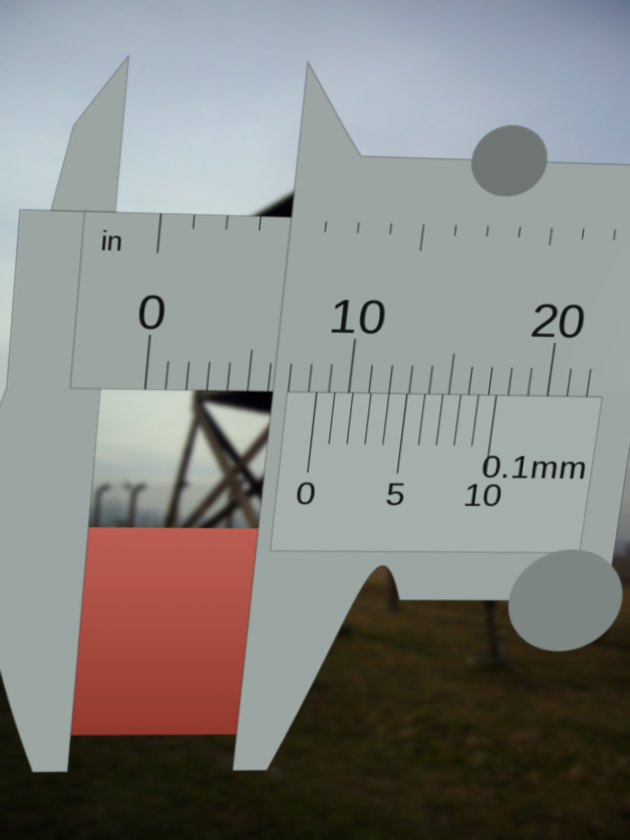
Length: mm 8.4
